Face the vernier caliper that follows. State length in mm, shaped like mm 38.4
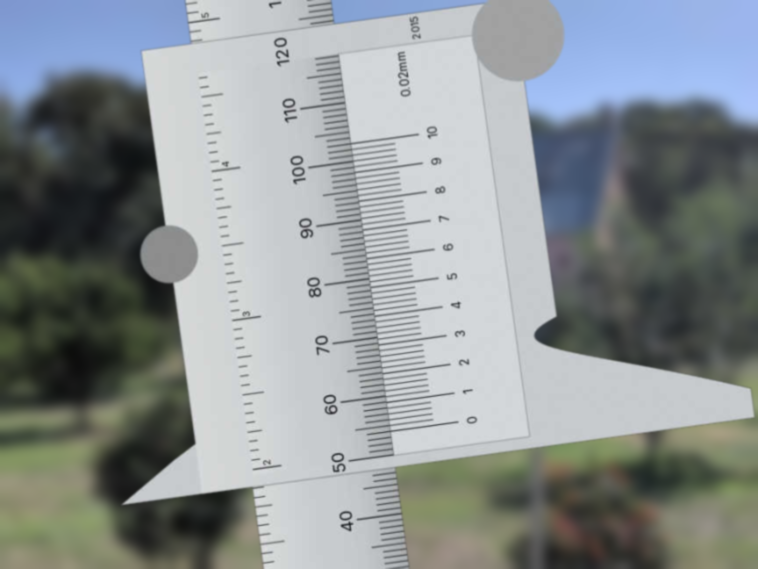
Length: mm 54.0
